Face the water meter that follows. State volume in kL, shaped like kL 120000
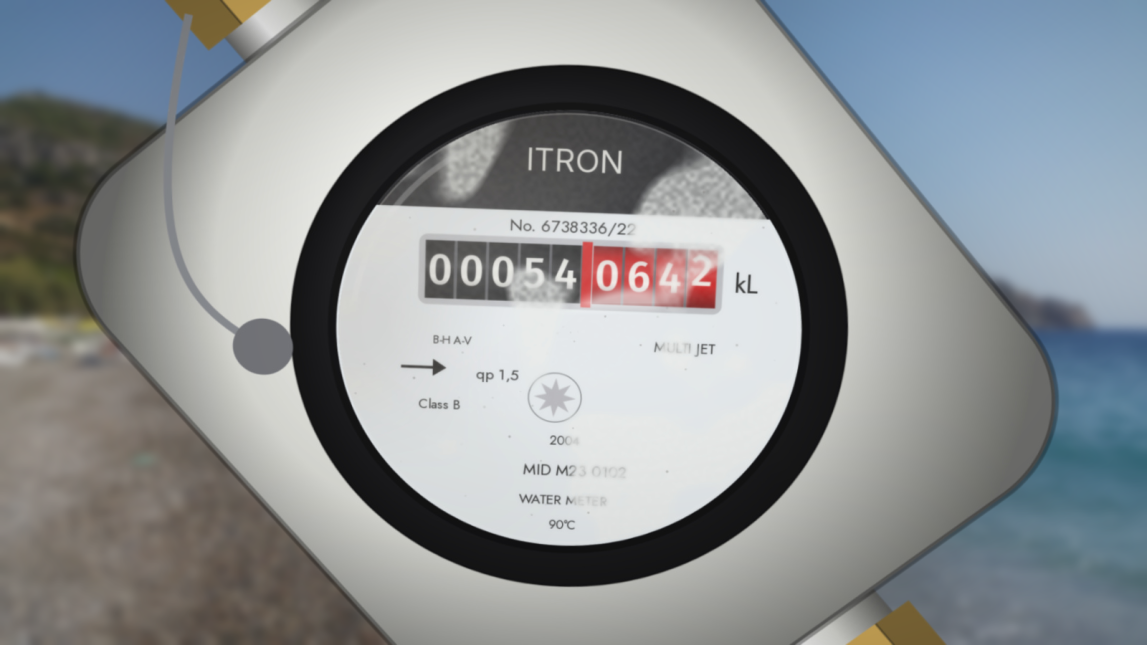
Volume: kL 54.0642
